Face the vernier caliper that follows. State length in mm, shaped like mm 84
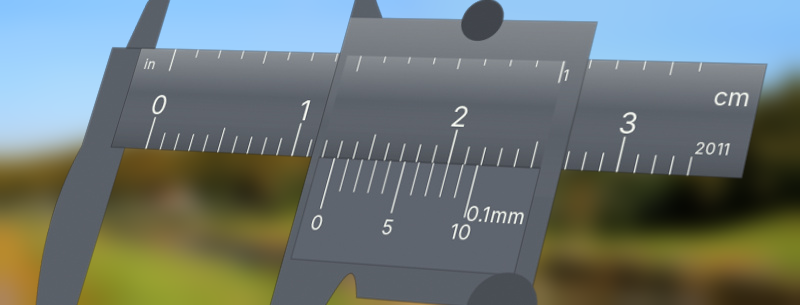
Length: mm 12.8
